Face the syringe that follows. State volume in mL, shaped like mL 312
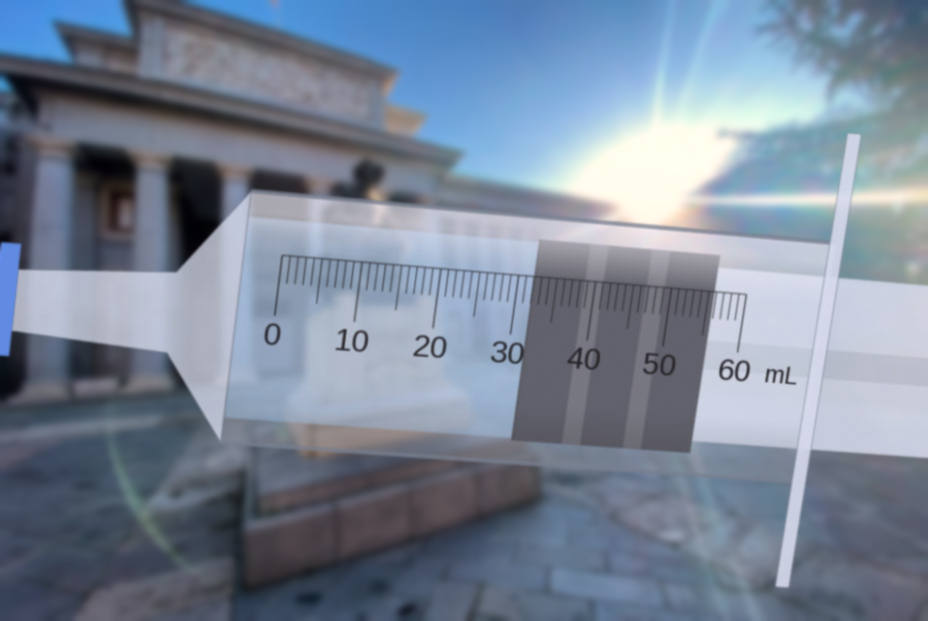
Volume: mL 32
